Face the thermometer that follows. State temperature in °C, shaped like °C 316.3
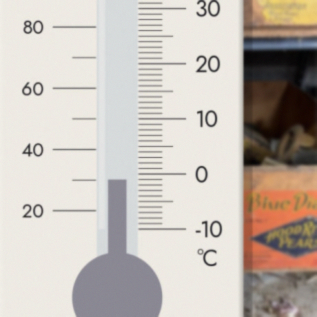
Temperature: °C -1
